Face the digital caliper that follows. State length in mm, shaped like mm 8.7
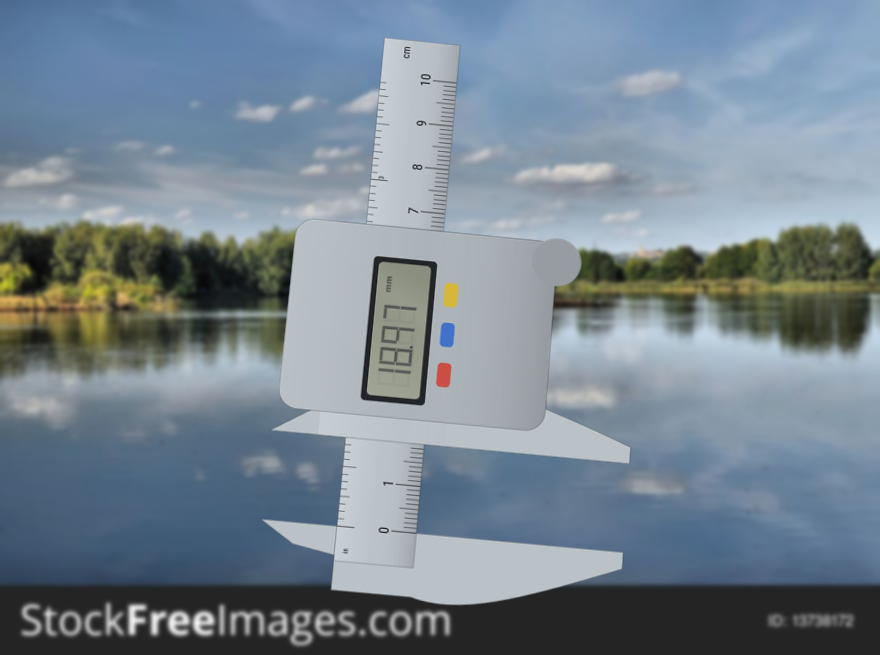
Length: mm 18.97
